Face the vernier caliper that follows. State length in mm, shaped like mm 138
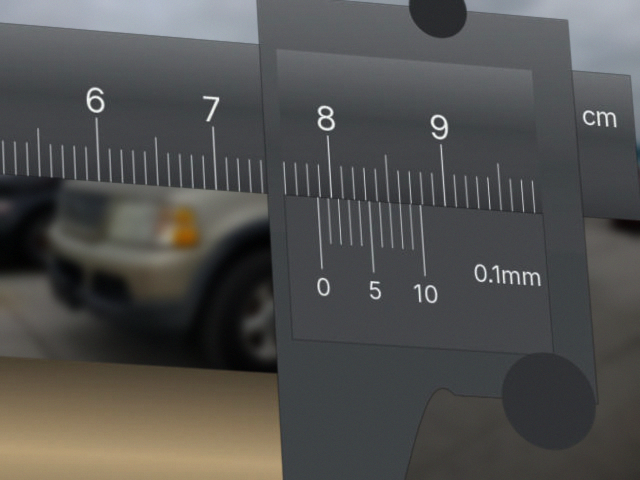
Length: mm 78.8
